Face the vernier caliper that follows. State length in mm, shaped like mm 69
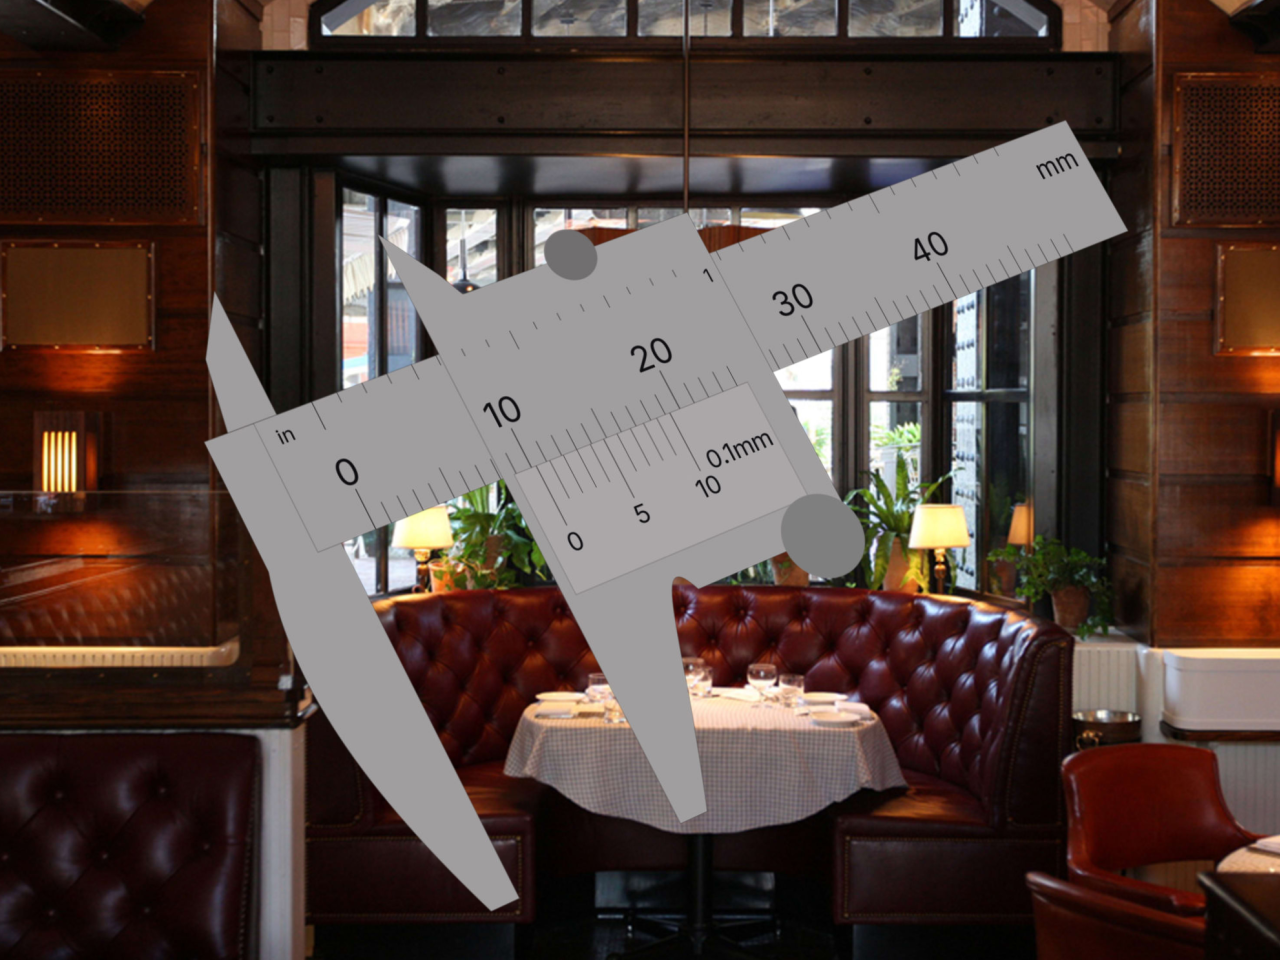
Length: mm 10.3
